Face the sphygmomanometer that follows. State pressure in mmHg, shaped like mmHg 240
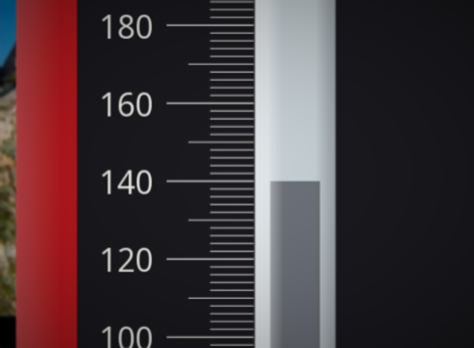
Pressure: mmHg 140
